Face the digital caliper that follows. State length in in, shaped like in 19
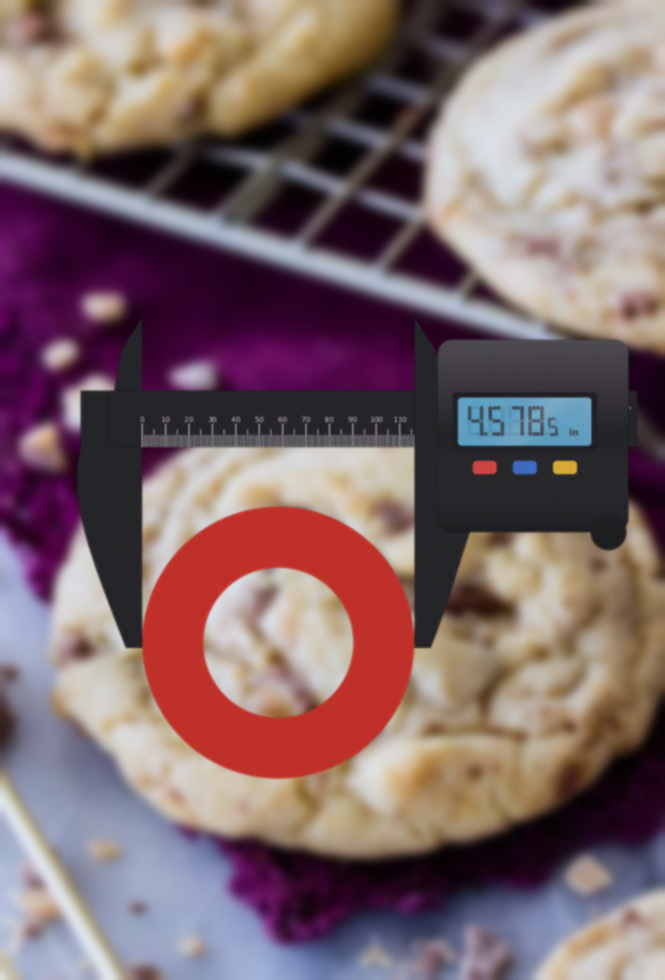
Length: in 4.5785
